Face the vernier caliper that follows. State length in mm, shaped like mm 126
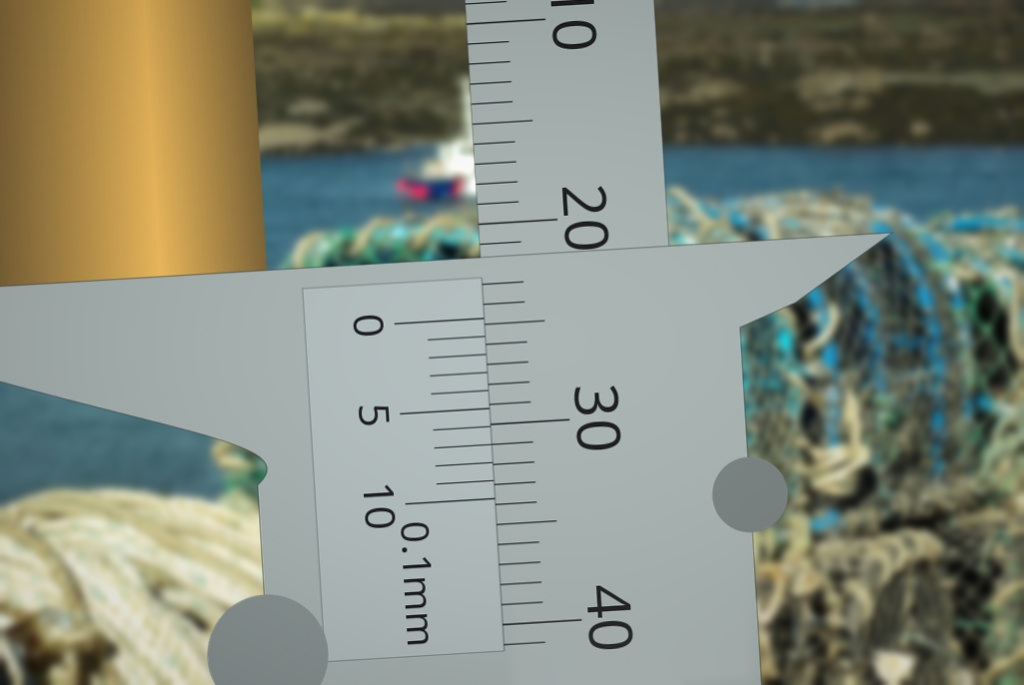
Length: mm 24.7
